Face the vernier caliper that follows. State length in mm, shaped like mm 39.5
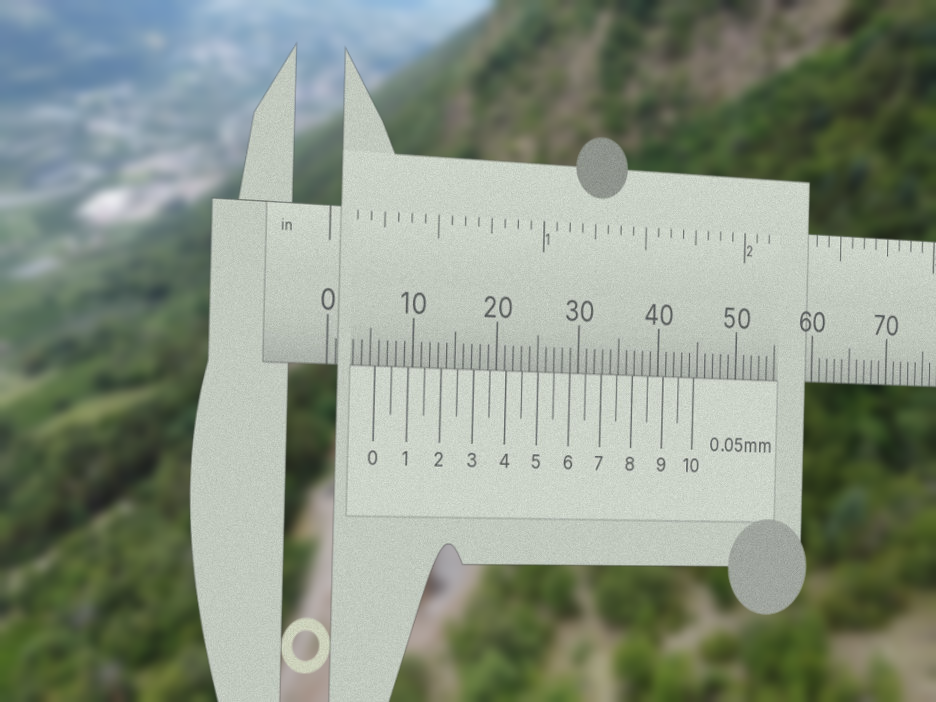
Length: mm 5.6
